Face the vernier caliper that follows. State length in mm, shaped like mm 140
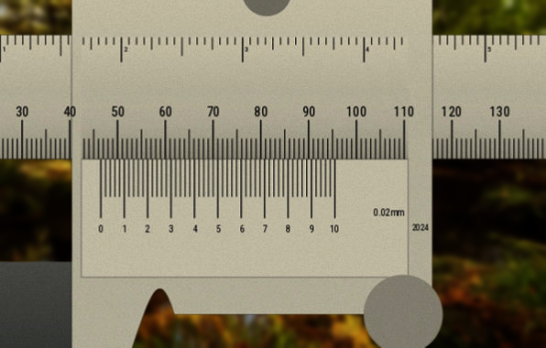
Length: mm 46.5
